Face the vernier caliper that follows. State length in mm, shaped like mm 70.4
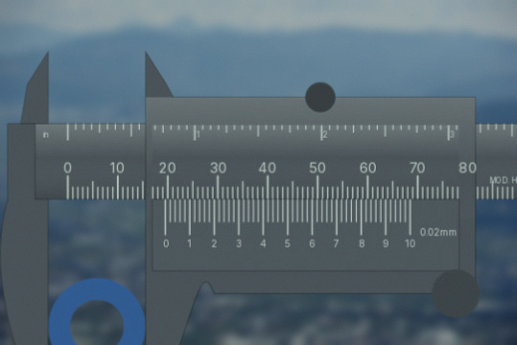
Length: mm 19.5
